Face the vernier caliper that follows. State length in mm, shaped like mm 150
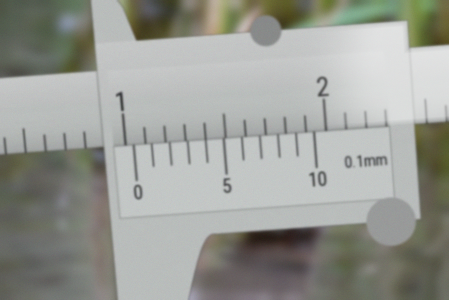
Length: mm 10.4
